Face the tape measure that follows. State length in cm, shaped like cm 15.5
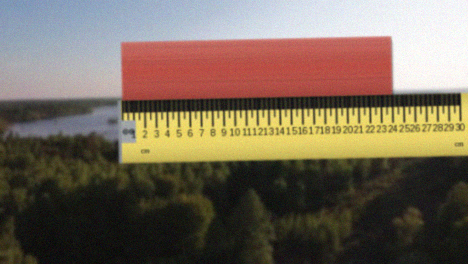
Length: cm 24
